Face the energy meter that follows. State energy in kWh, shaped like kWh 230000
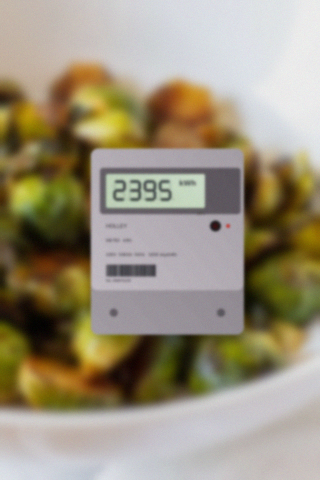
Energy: kWh 2395
